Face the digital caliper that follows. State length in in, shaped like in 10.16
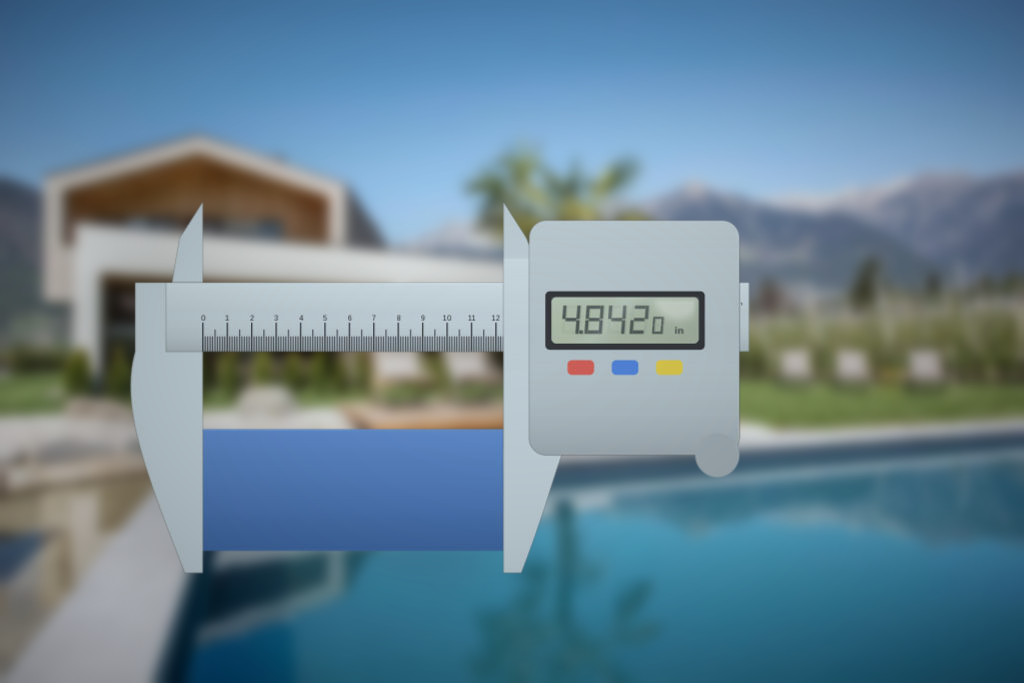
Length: in 4.8420
